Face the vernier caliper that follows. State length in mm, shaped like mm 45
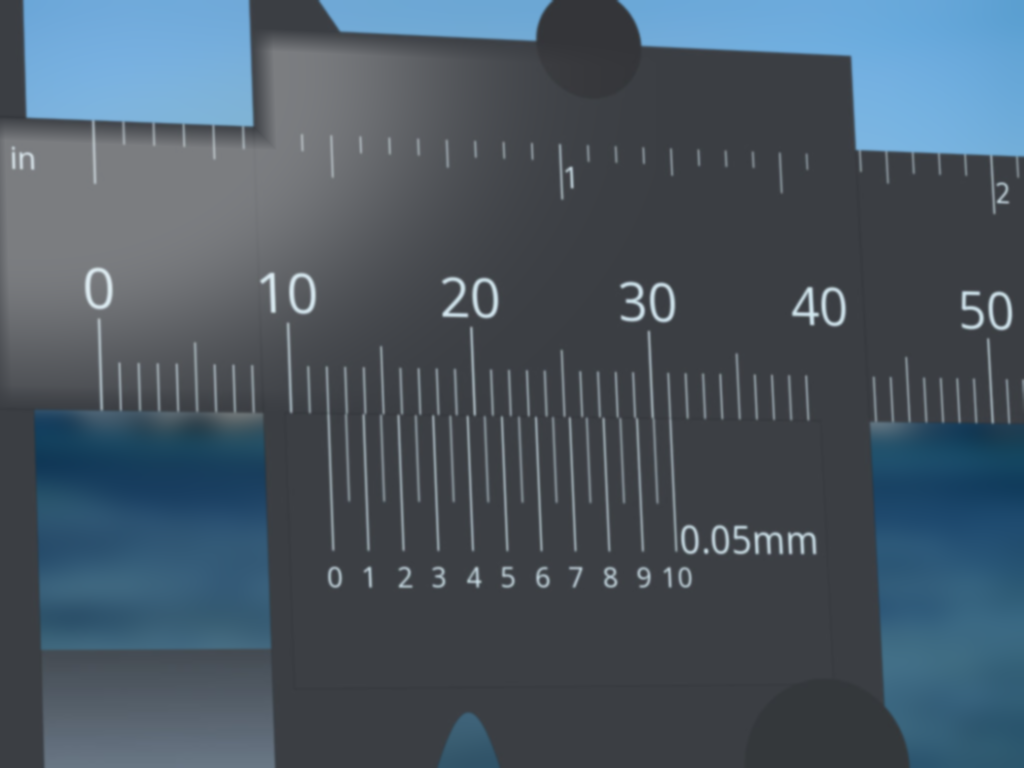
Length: mm 12.0
